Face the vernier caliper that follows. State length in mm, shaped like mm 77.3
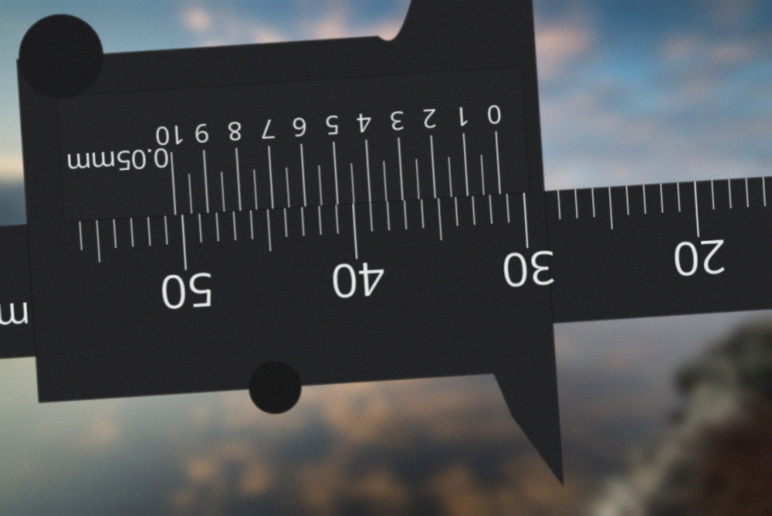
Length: mm 31.4
